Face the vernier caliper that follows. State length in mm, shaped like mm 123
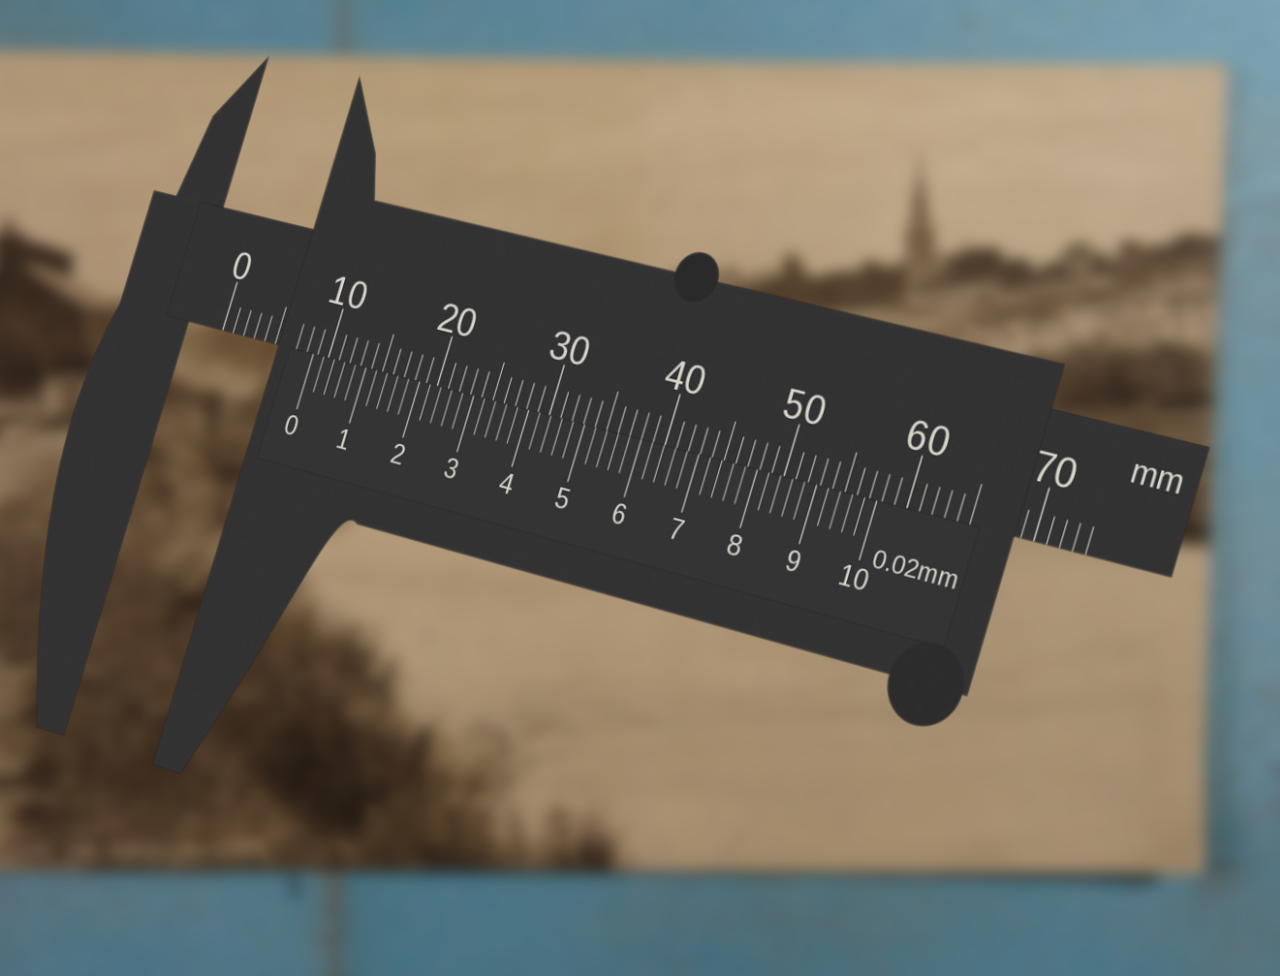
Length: mm 8.6
